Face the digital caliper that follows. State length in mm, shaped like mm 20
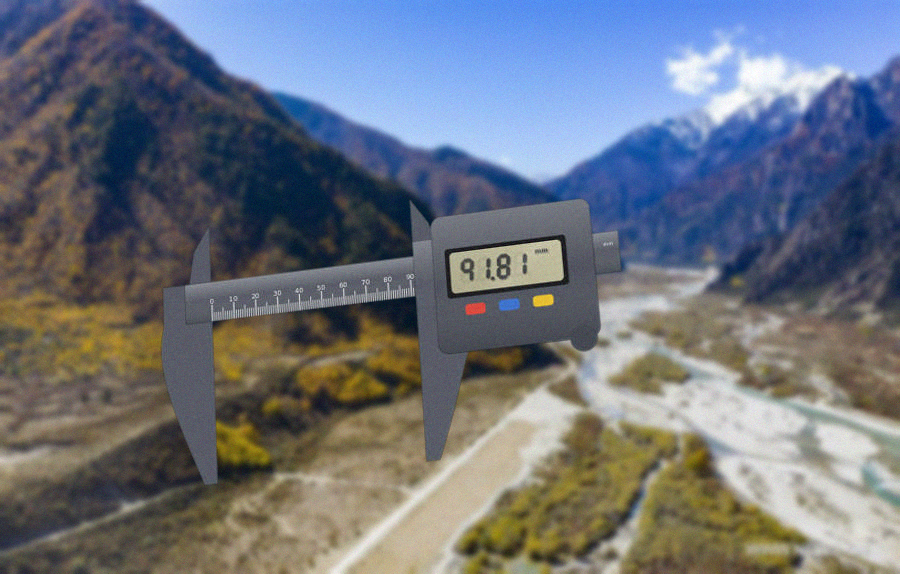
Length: mm 91.81
